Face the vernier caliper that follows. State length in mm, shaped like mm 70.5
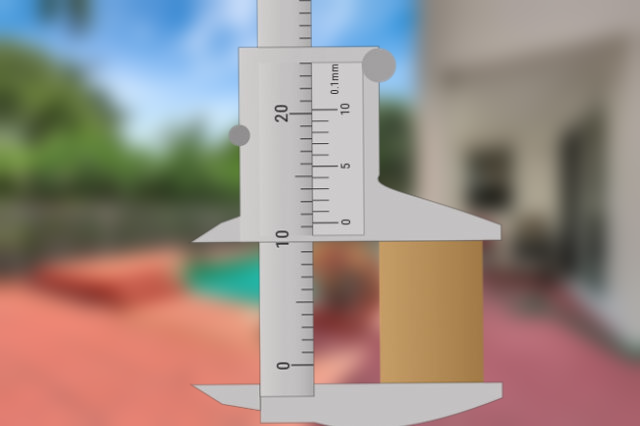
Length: mm 11.3
